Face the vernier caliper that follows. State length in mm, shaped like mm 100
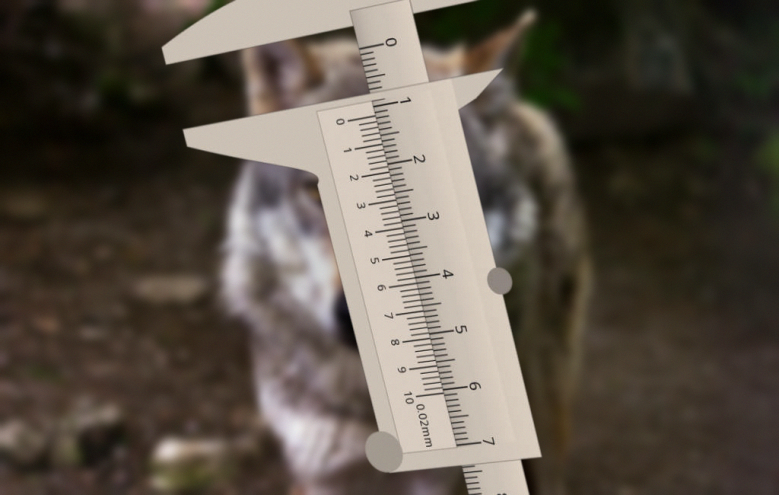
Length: mm 11.6
